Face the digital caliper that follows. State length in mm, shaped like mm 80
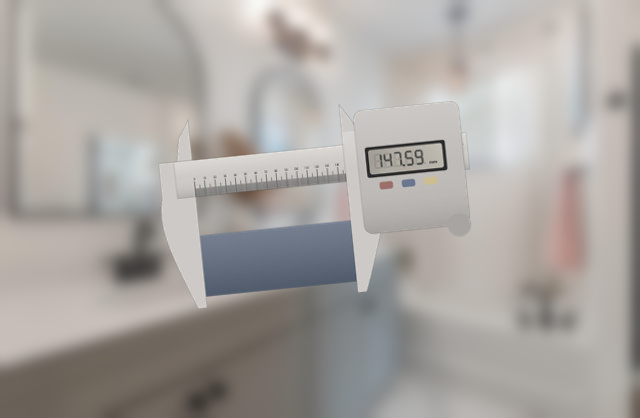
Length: mm 147.59
